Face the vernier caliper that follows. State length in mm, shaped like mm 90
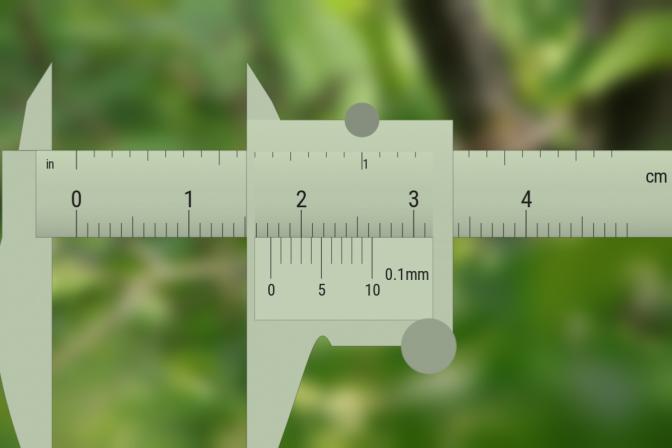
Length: mm 17.3
